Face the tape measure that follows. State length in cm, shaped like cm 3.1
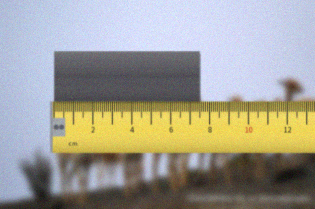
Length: cm 7.5
